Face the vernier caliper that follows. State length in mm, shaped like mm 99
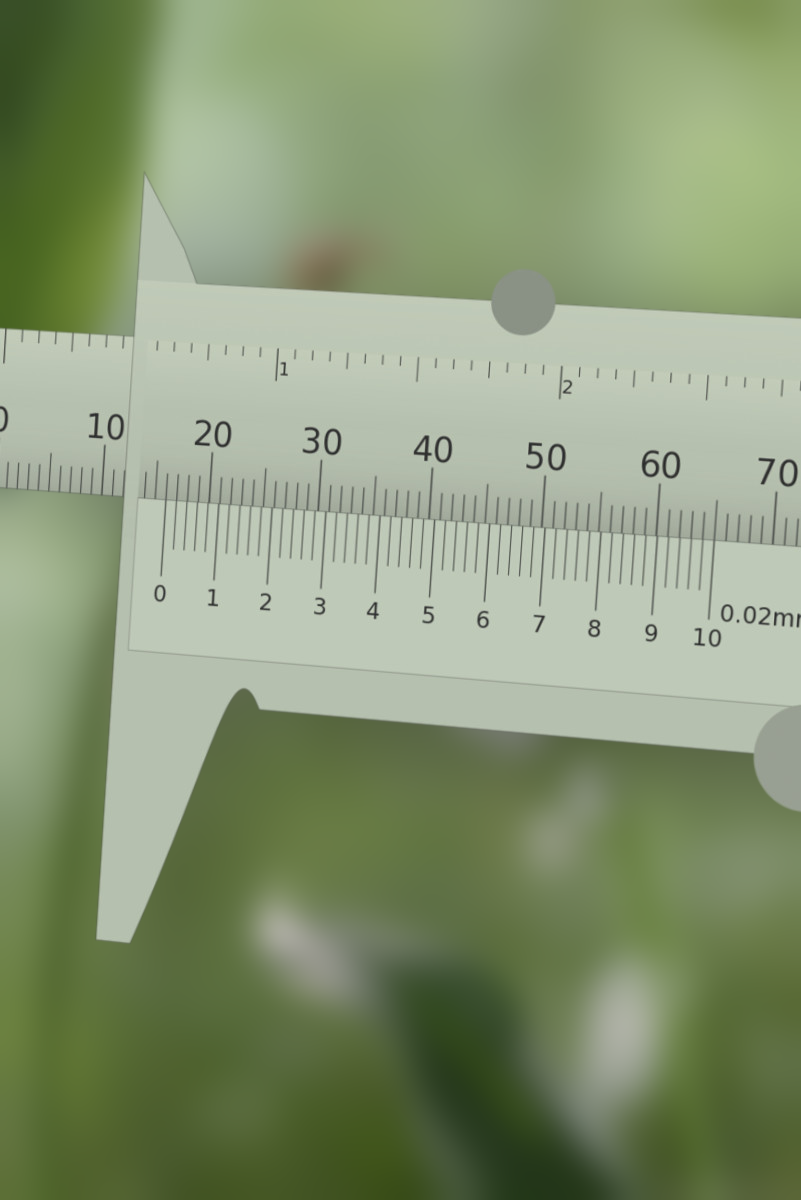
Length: mm 16.0
